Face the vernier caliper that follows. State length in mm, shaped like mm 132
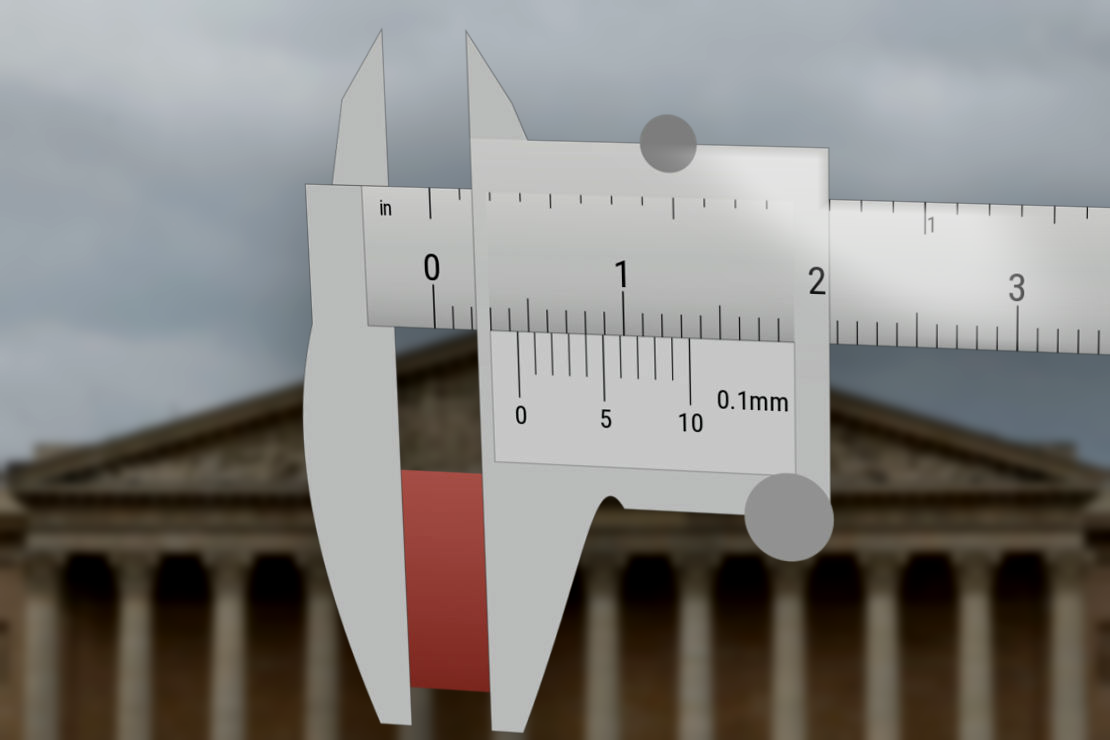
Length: mm 4.4
